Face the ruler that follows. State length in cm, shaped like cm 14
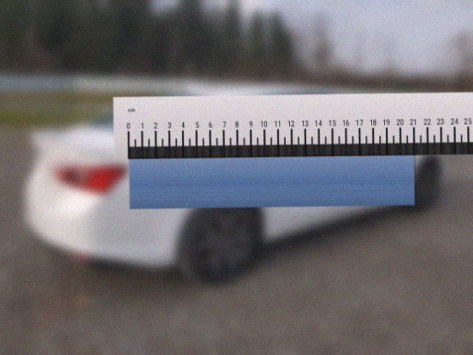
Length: cm 21
